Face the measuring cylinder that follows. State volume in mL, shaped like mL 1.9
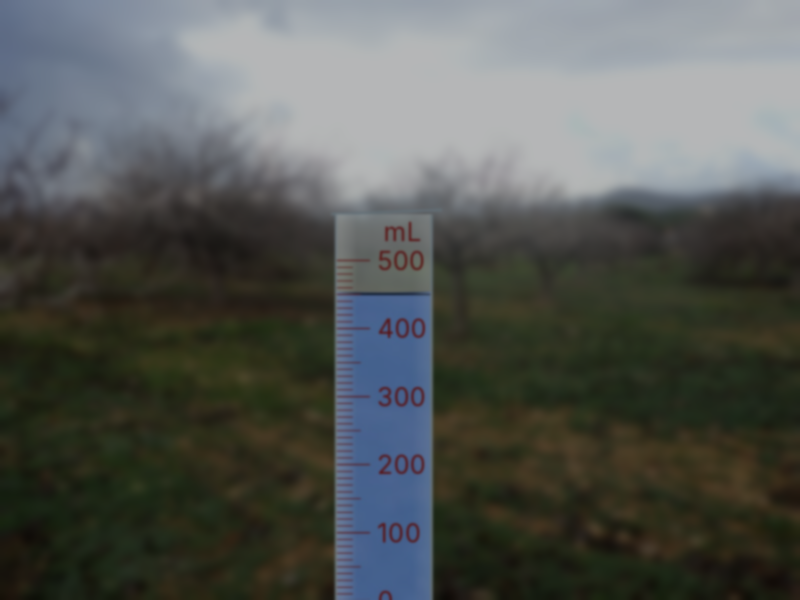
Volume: mL 450
